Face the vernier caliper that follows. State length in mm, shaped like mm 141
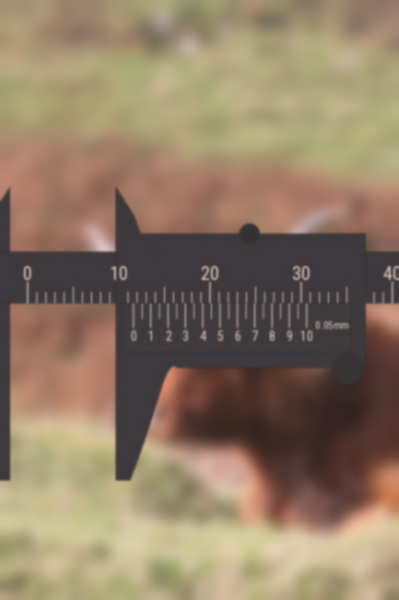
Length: mm 11.6
